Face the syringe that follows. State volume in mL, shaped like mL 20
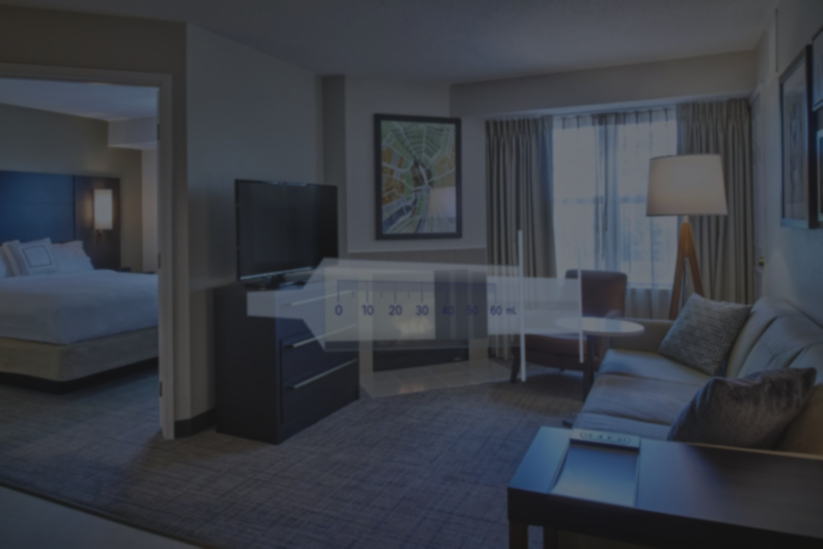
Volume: mL 35
